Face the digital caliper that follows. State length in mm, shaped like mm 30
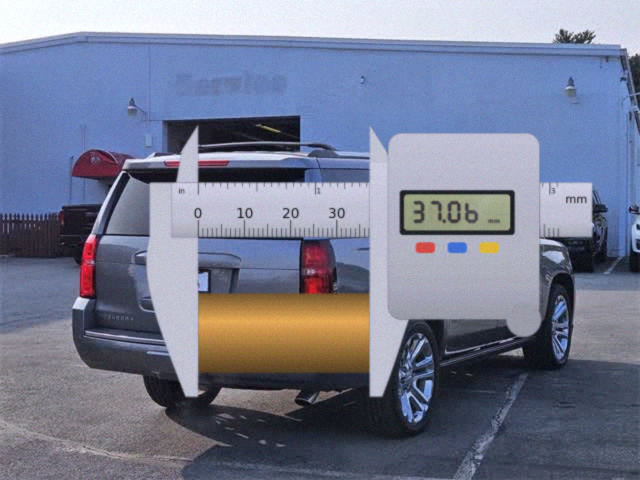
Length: mm 37.06
